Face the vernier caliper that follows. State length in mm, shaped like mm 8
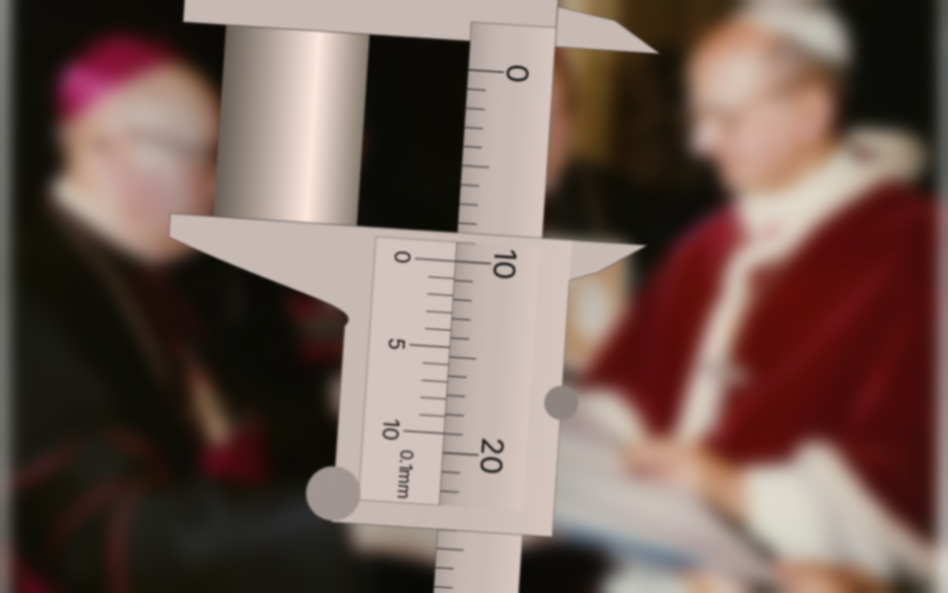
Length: mm 10.0
